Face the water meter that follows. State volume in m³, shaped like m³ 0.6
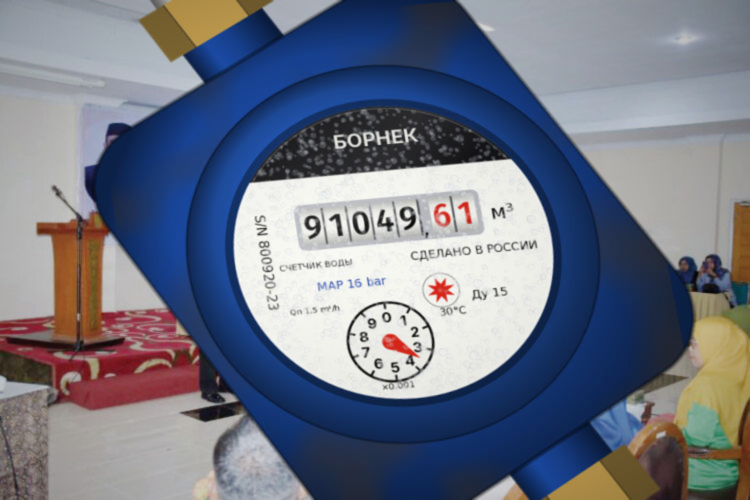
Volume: m³ 91049.613
